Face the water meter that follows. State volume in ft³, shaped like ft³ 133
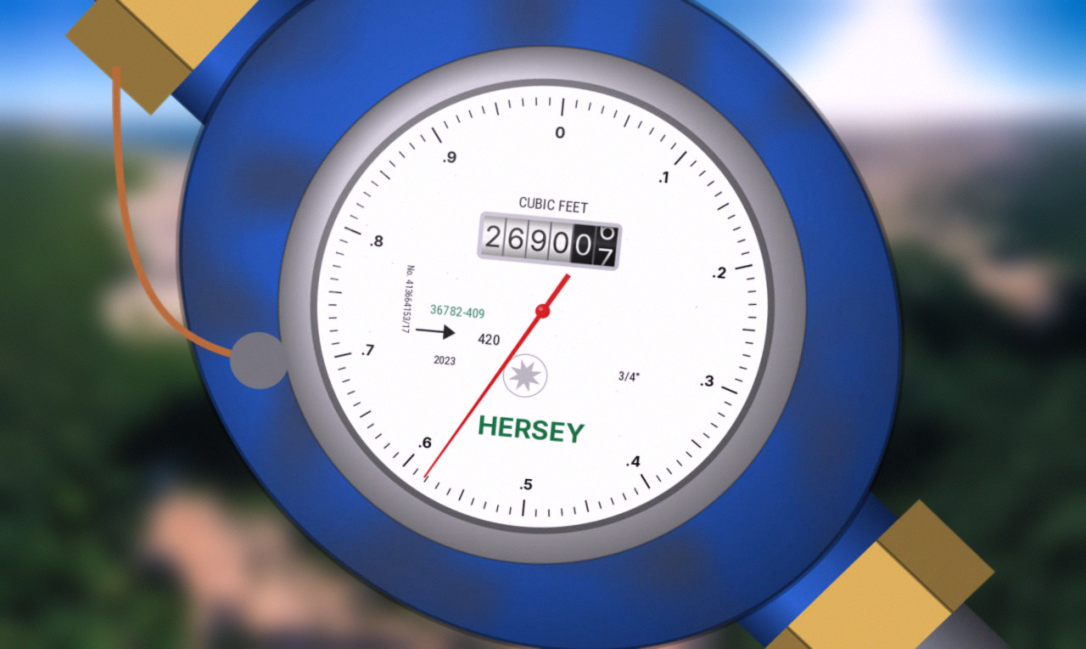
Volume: ft³ 269006.58
